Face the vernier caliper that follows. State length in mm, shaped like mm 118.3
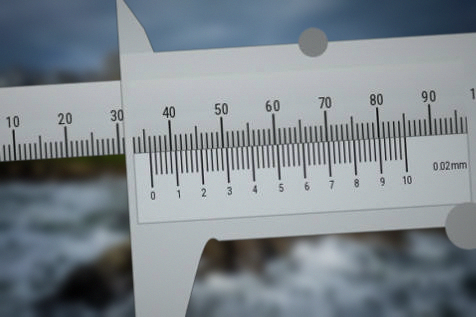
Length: mm 36.0
